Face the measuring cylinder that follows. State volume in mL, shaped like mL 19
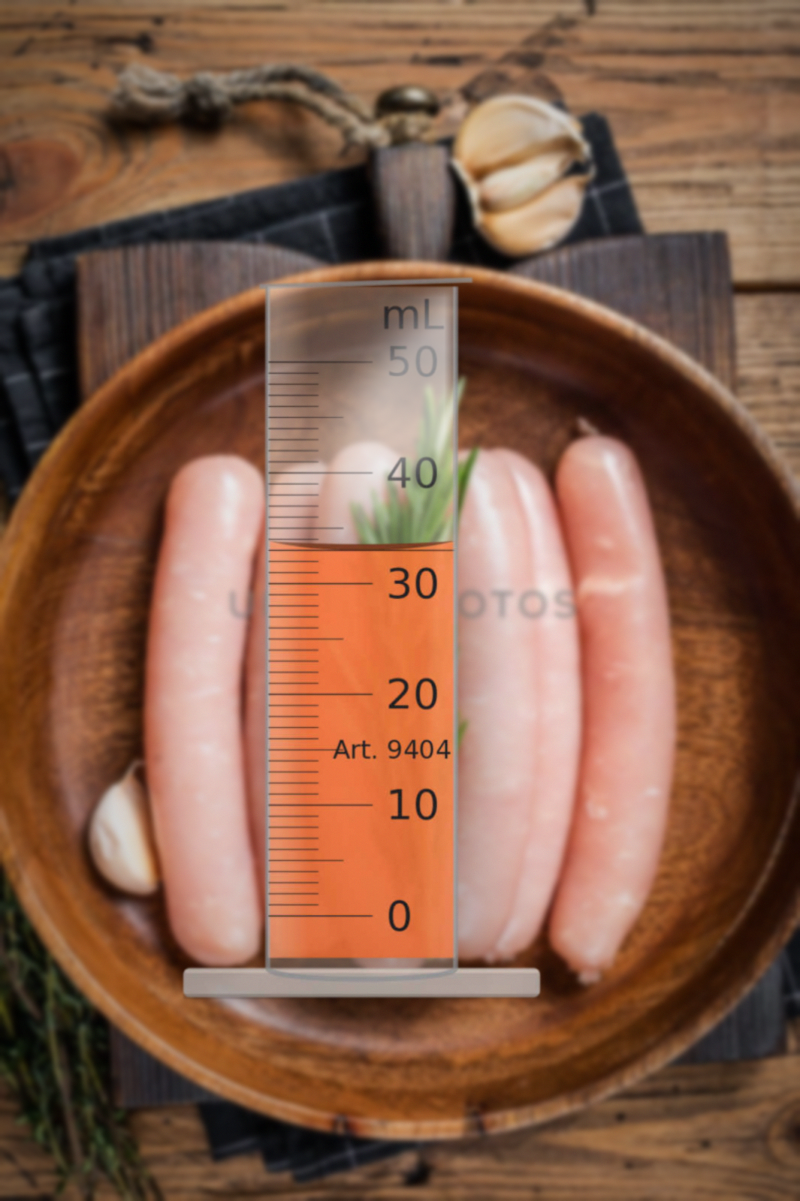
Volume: mL 33
